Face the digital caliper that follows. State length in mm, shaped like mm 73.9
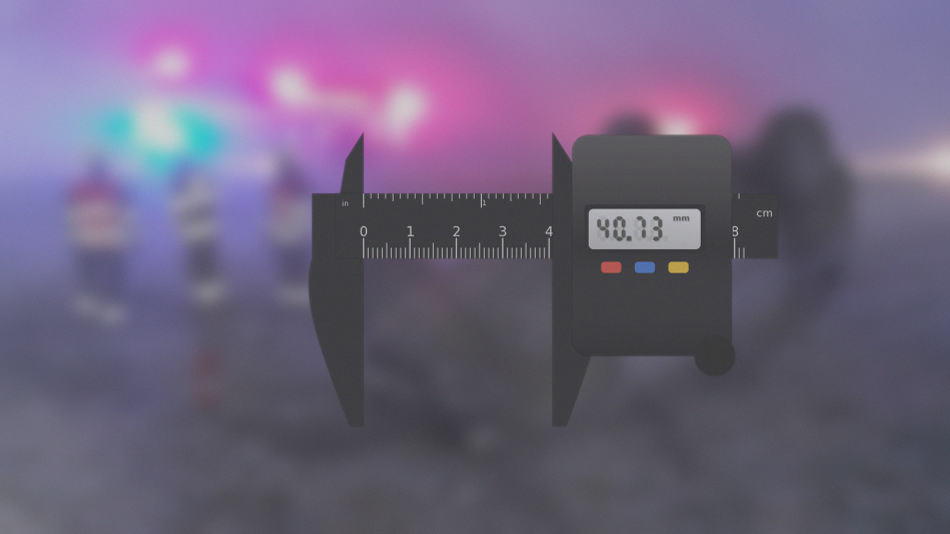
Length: mm 40.73
